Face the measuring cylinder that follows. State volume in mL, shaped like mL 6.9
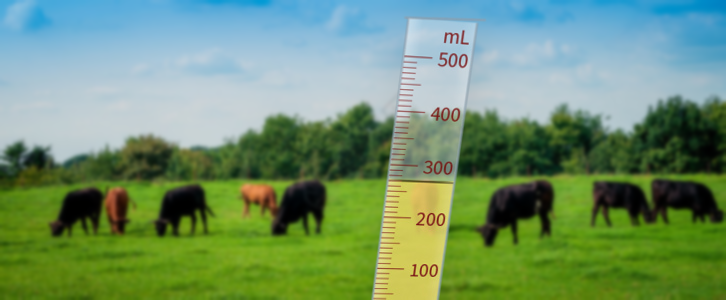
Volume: mL 270
